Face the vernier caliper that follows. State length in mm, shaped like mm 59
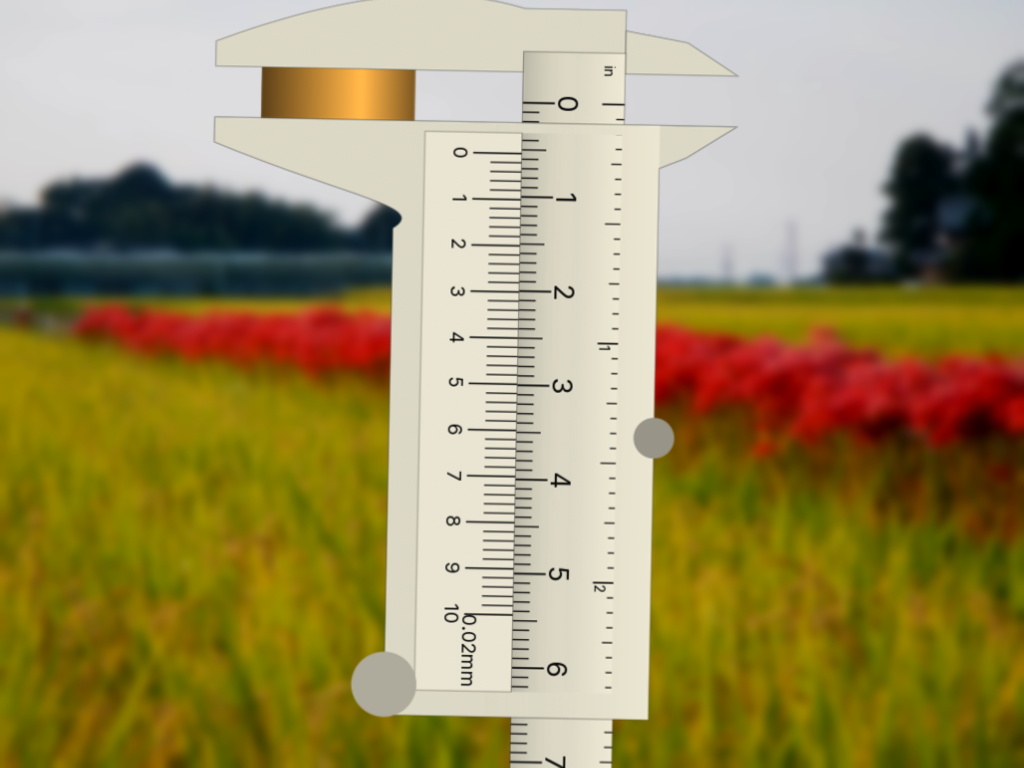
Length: mm 5.4
